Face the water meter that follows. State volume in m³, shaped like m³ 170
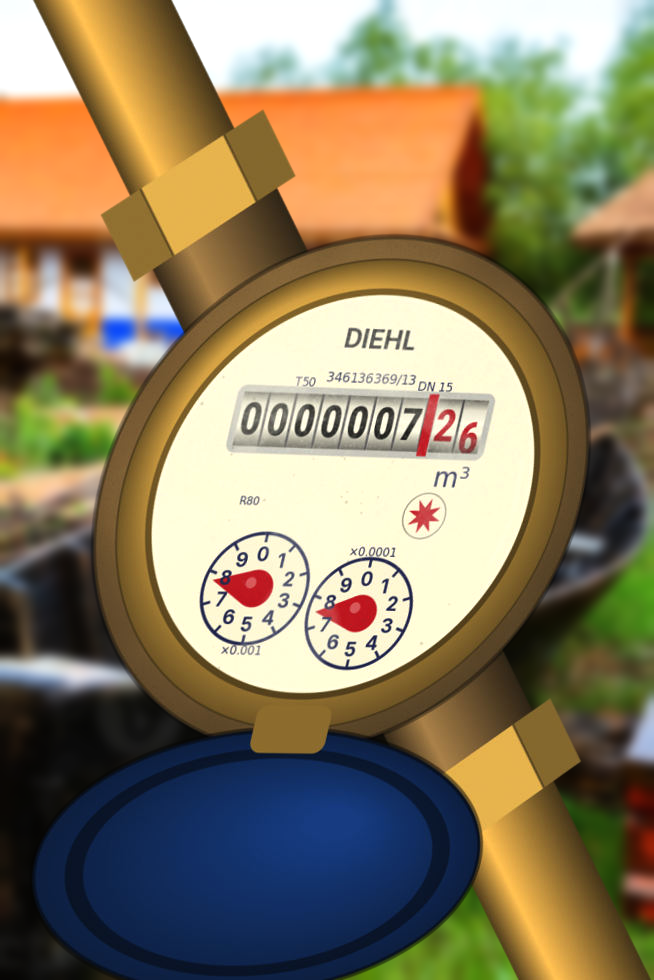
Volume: m³ 7.2577
